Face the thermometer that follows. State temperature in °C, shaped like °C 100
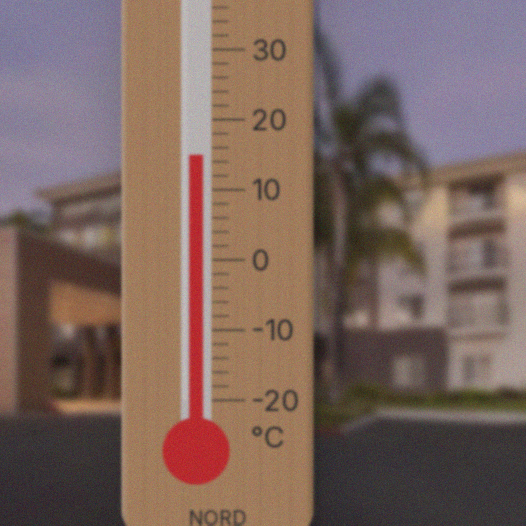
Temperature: °C 15
